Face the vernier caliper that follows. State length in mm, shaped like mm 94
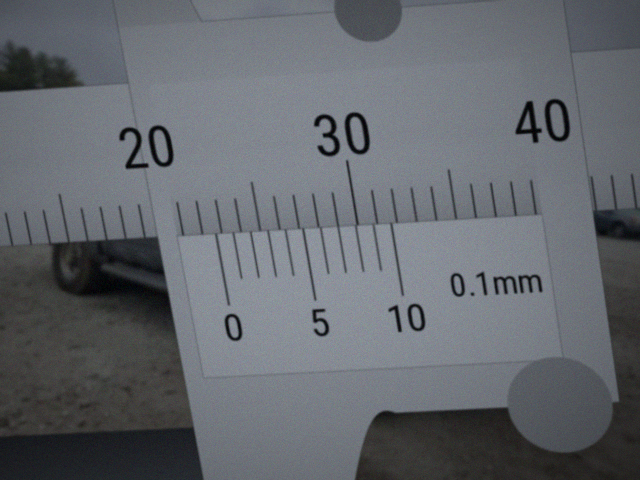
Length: mm 22.7
